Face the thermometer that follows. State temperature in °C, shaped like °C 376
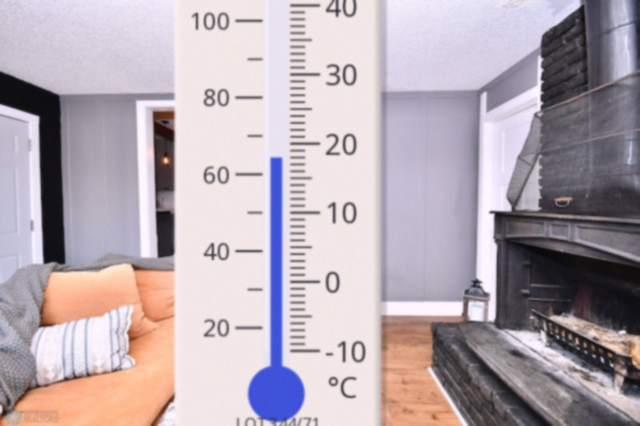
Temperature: °C 18
